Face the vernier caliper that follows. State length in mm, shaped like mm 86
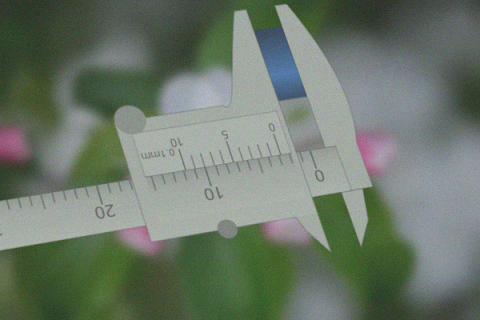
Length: mm 2.8
